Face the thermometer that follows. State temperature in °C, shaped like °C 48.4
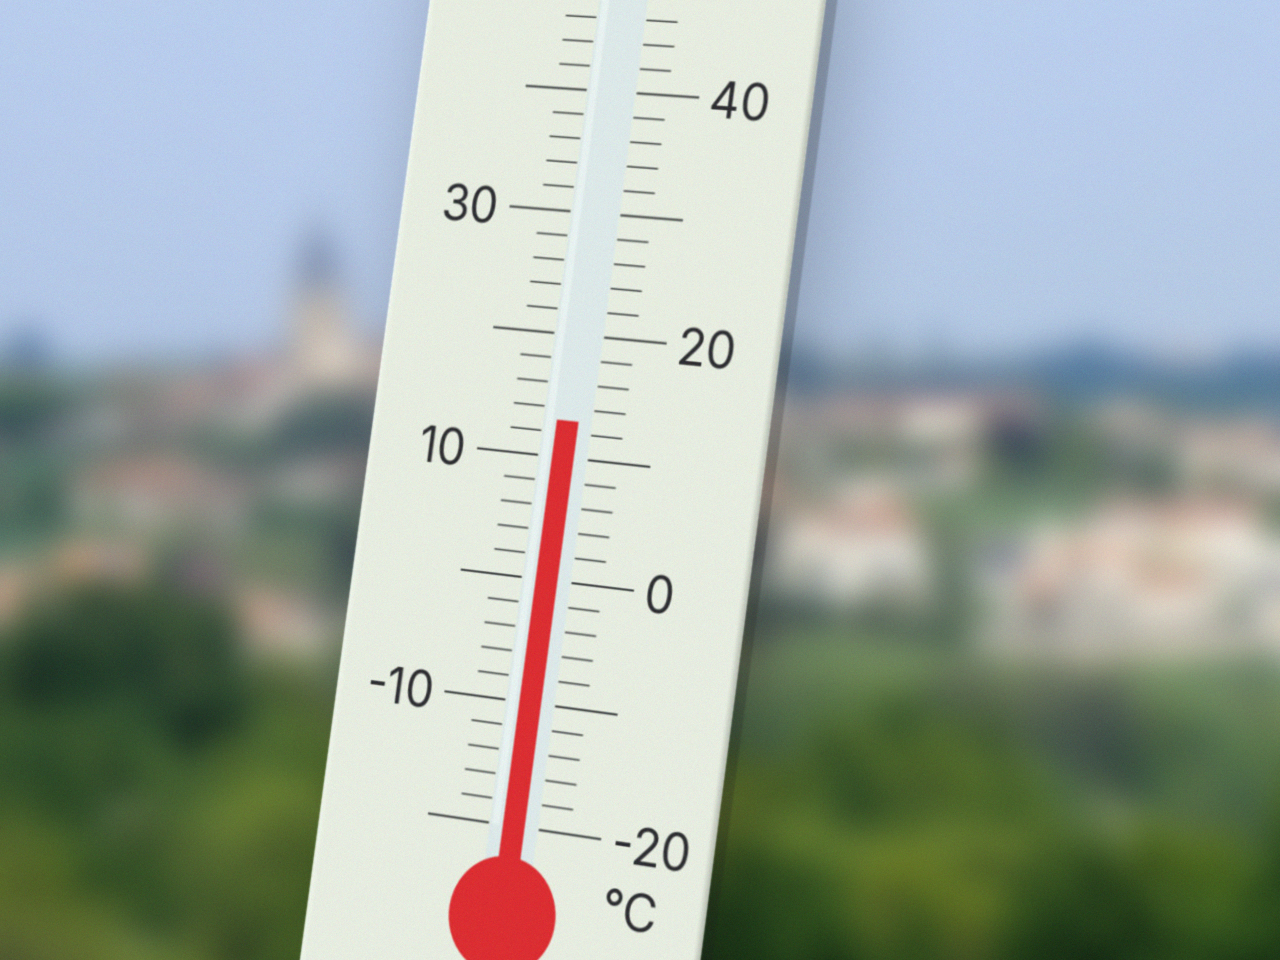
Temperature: °C 13
